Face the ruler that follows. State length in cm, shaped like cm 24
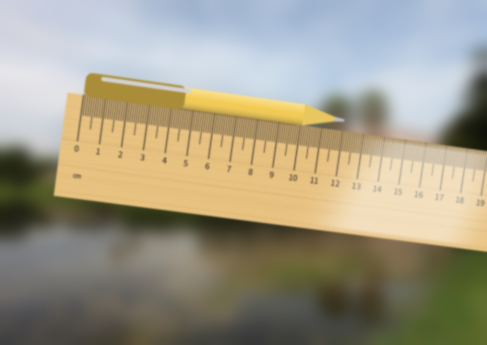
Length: cm 12
